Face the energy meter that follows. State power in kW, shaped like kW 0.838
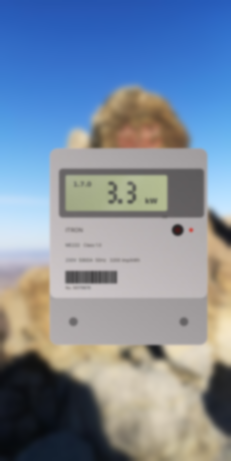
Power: kW 3.3
